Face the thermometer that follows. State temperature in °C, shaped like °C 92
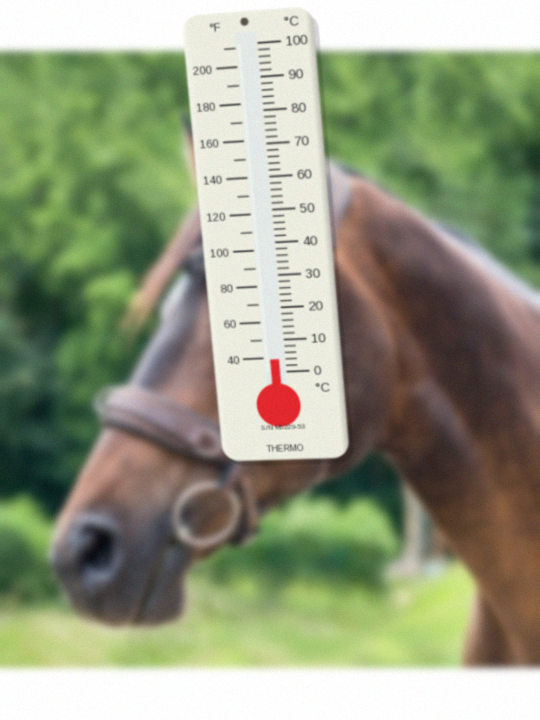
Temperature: °C 4
